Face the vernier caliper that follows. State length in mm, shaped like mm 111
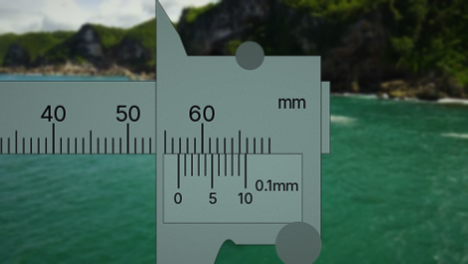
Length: mm 56.8
